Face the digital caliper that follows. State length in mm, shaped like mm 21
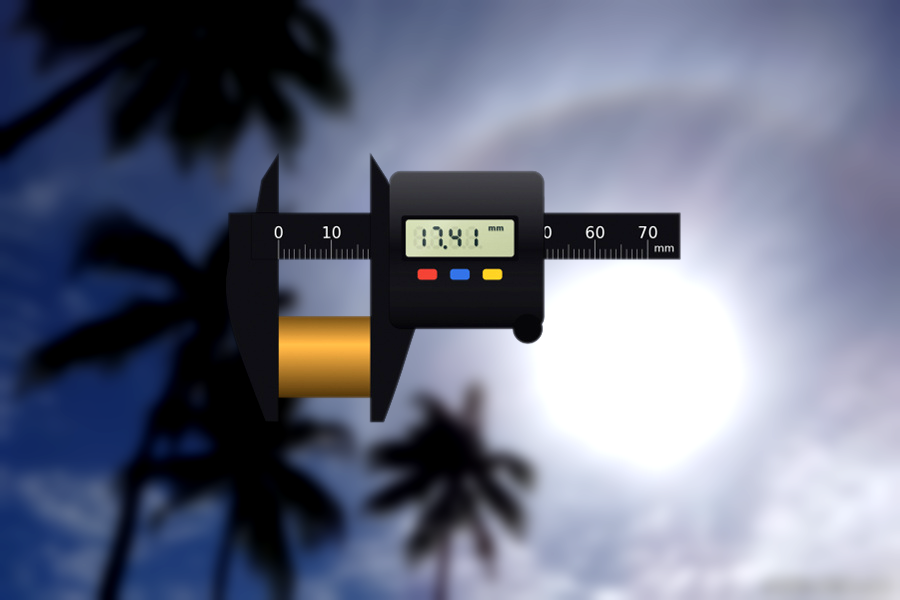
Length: mm 17.41
